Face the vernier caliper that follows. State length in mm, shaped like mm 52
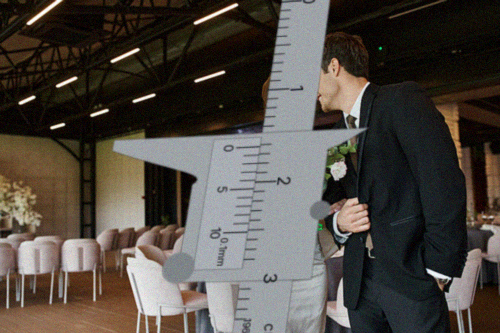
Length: mm 16.2
